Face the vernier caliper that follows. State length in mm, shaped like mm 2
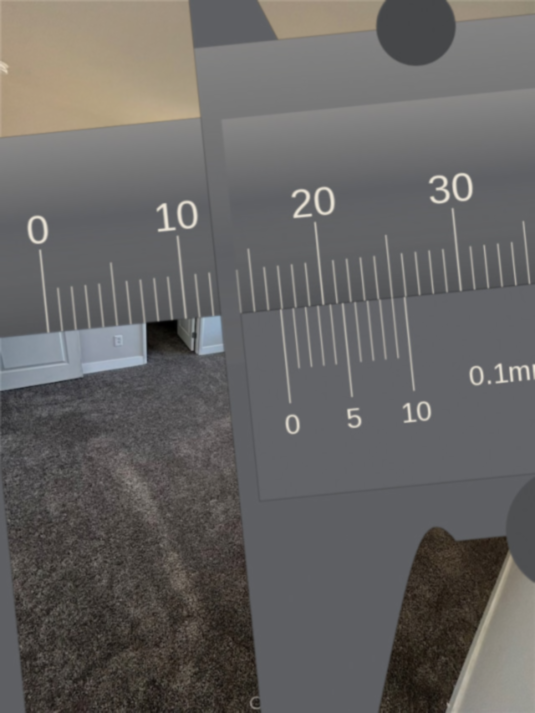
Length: mm 16.9
